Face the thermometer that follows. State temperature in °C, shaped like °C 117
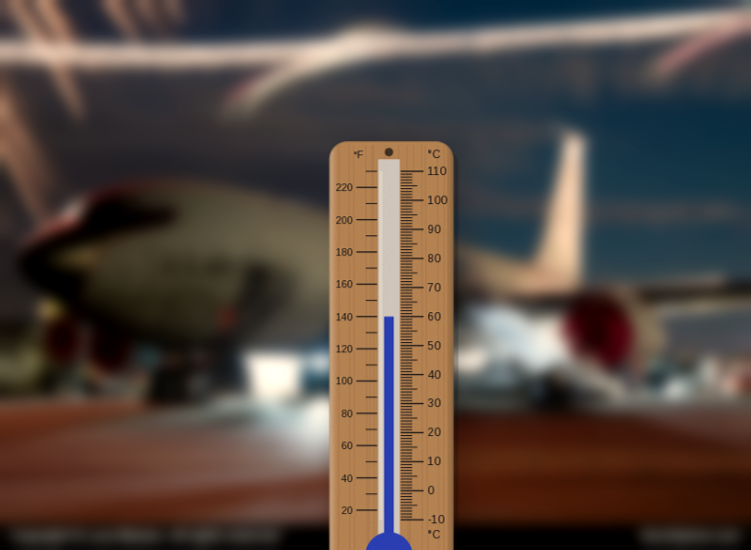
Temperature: °C 60
